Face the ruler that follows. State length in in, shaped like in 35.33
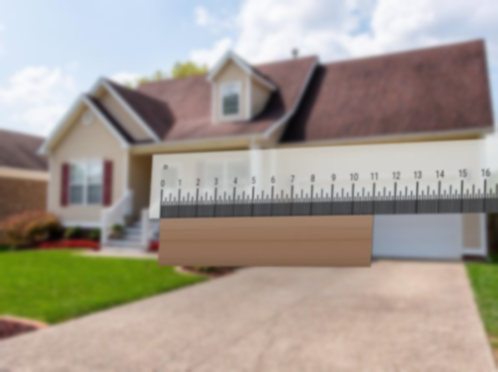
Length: in 11
